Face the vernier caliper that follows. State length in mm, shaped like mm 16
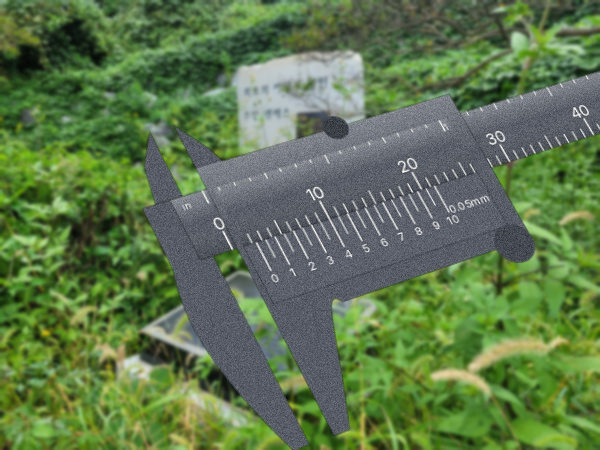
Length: mm 2.4
